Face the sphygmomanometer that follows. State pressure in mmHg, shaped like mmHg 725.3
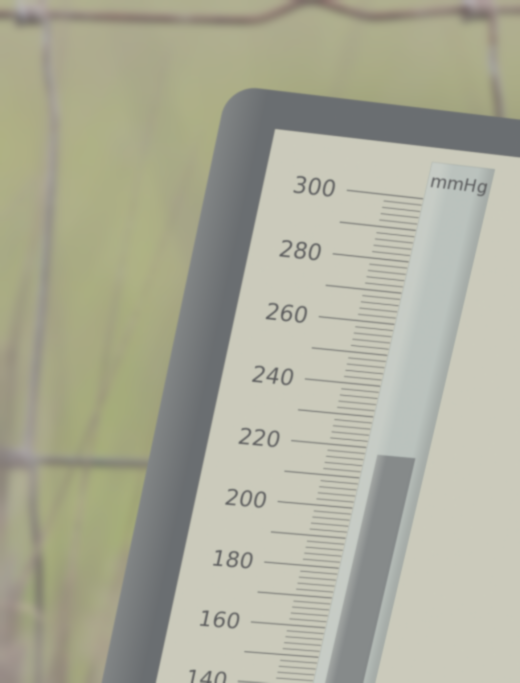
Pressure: mmHg 218
